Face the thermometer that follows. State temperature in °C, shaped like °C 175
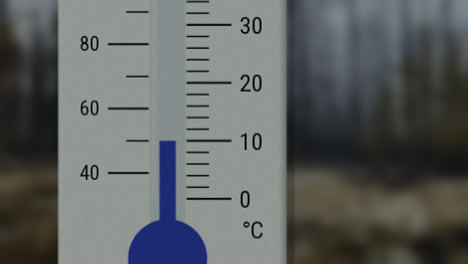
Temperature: °C 10
